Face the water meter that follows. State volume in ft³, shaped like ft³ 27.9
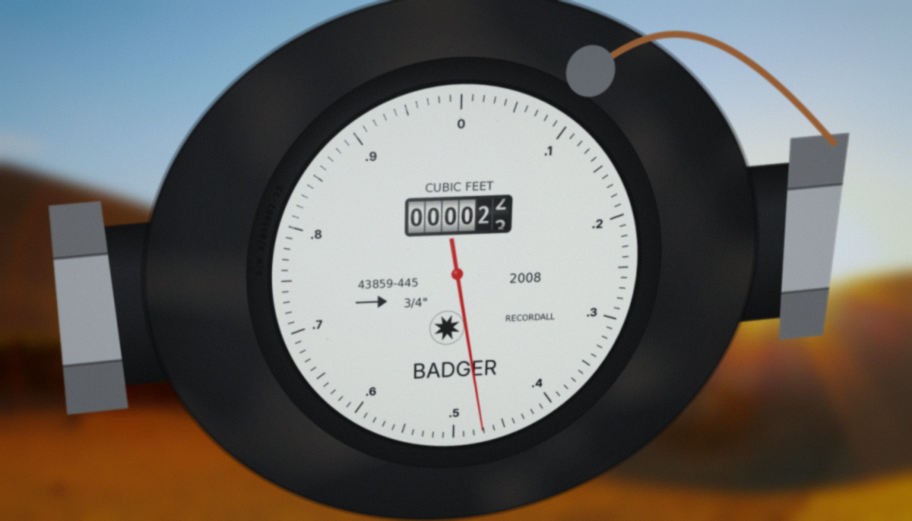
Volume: ft³ 22.47
